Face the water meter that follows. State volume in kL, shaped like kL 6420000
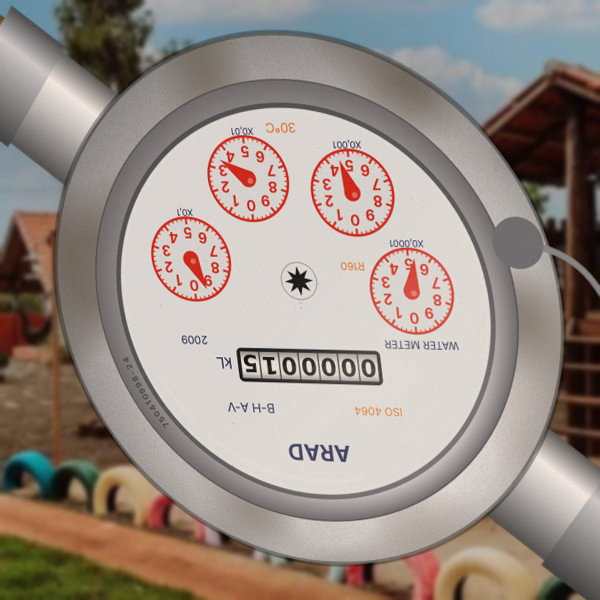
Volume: kL 14.9345
